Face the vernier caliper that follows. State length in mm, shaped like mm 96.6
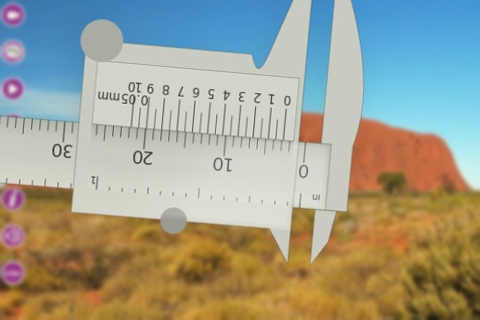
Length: mm 2.8
